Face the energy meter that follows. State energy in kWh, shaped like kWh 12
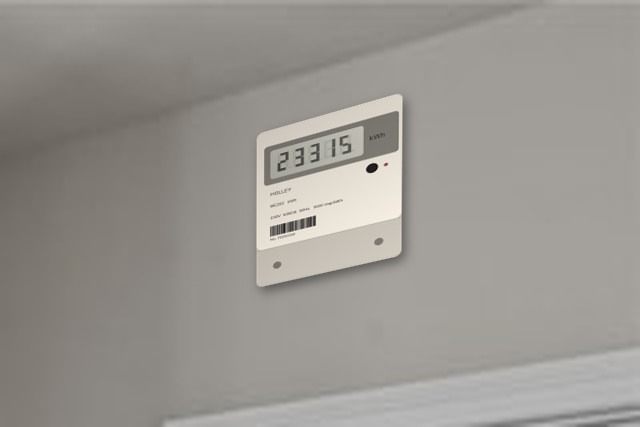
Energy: kWh 23315
